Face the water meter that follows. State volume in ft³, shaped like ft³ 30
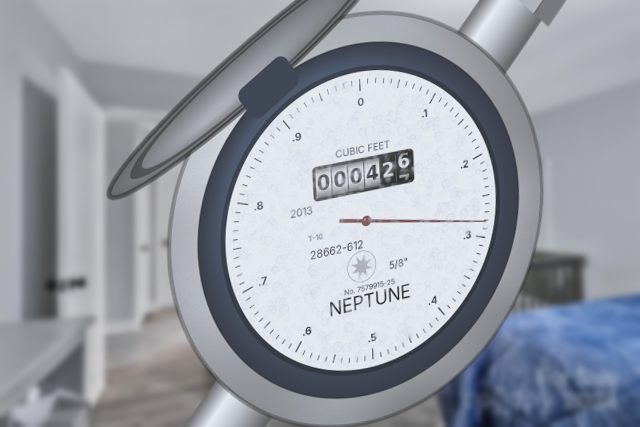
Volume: ft³ 426.28
